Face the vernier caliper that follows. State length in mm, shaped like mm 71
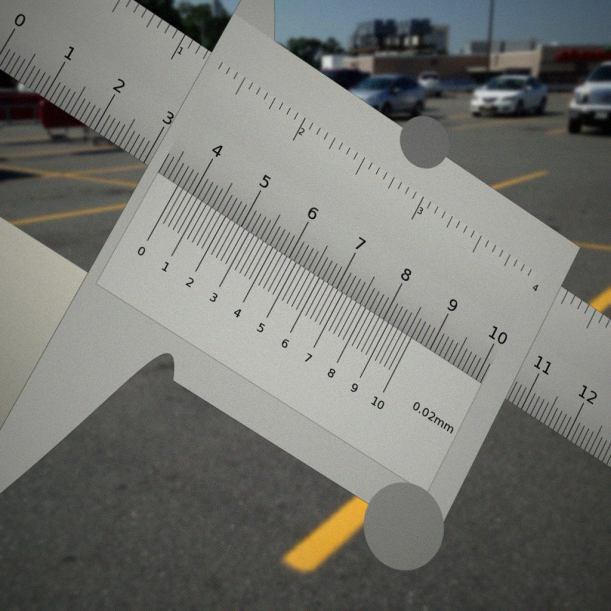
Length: mm 37.0
